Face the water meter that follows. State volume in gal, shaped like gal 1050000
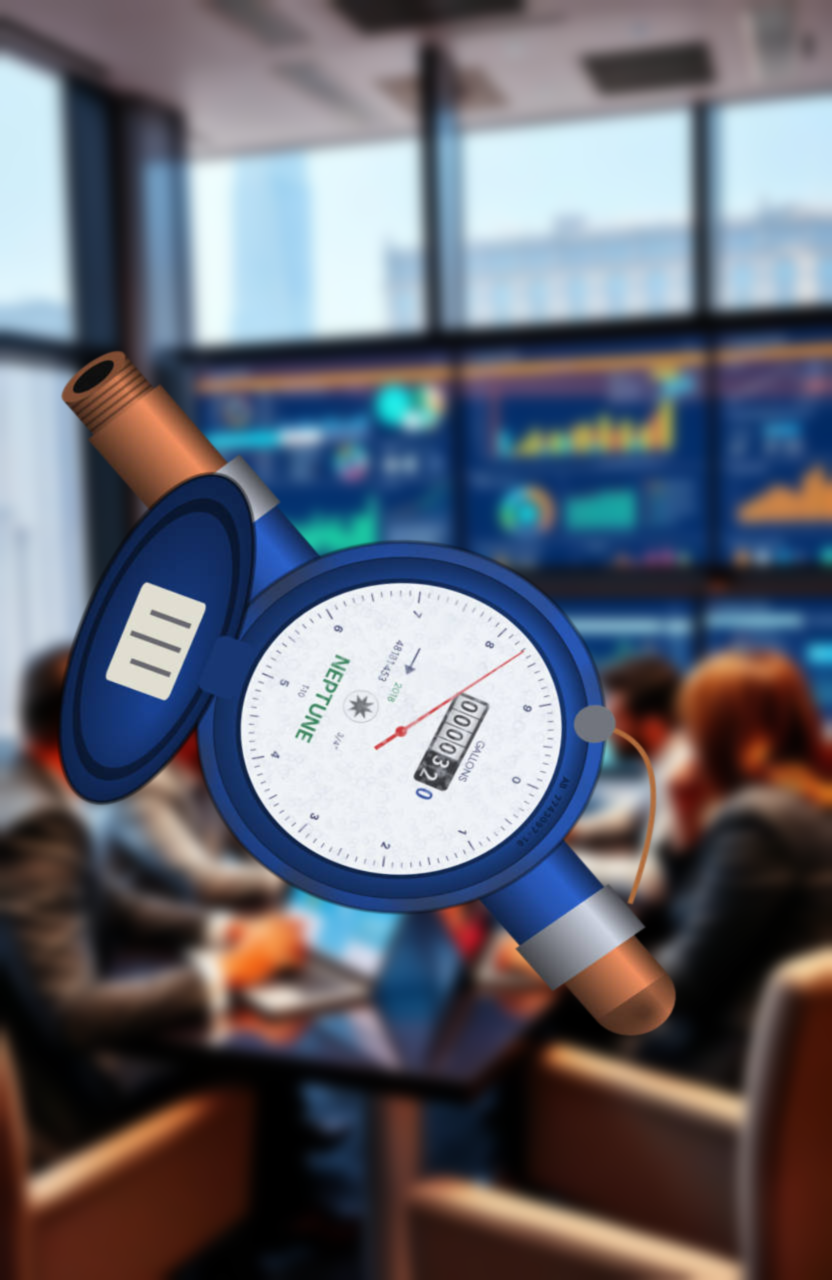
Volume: gal 318.3
